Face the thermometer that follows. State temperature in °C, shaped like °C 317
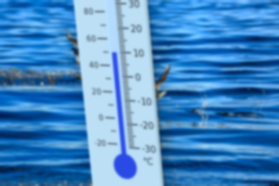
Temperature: °C 10
